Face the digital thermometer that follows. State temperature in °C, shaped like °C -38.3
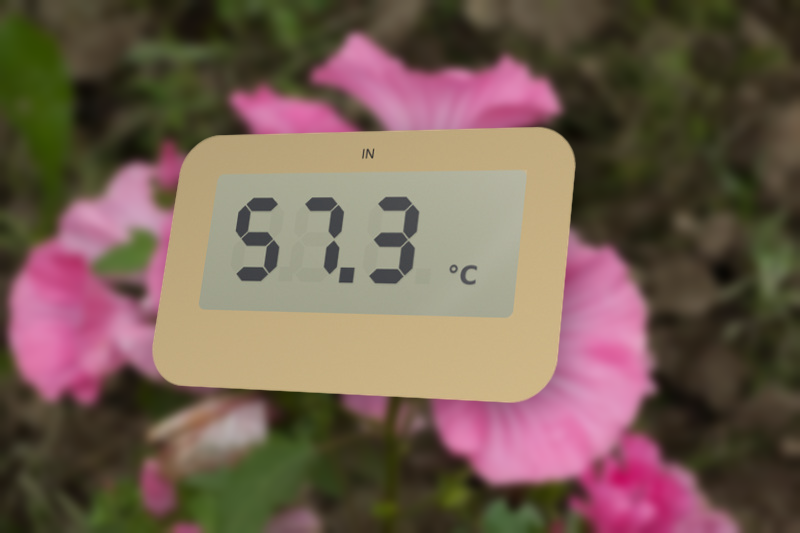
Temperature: °C 57.3
